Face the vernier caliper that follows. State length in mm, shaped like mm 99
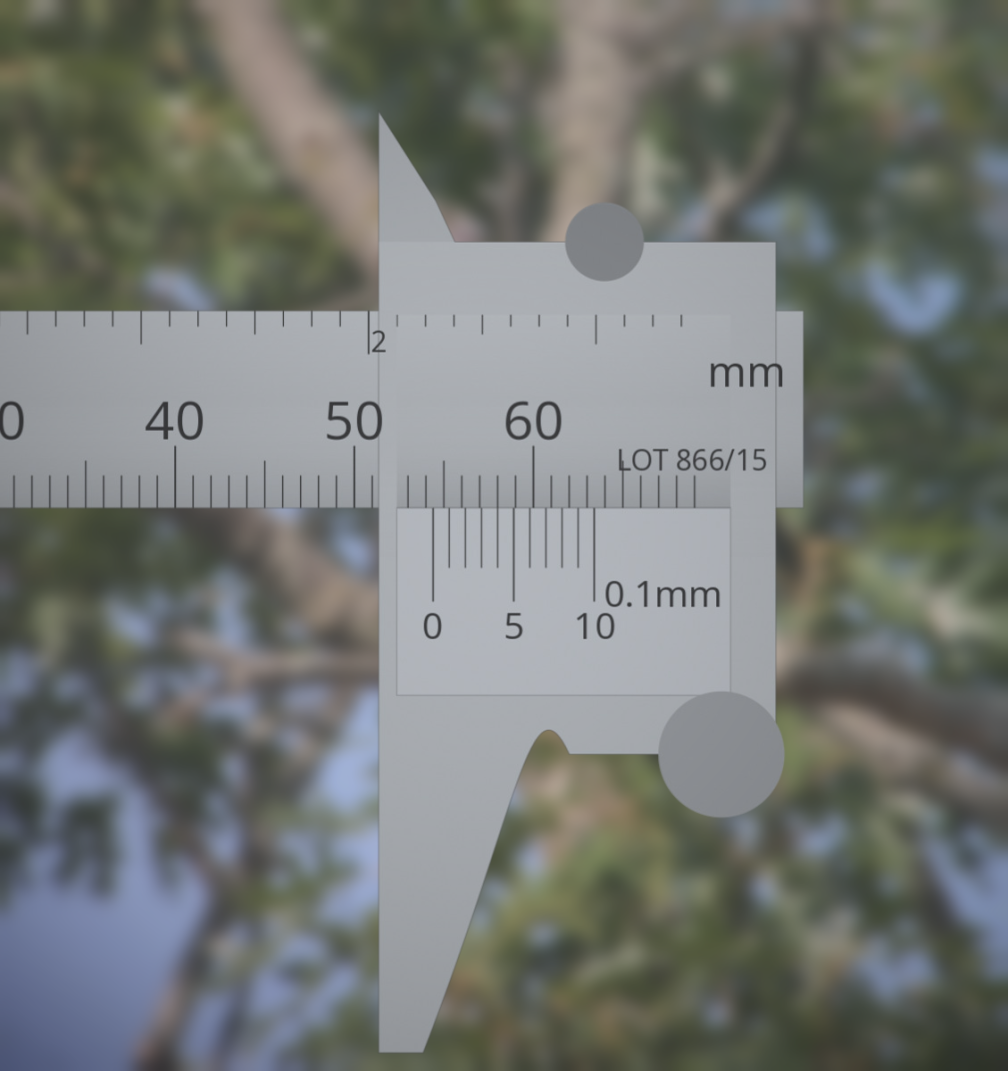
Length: mm 54.4
